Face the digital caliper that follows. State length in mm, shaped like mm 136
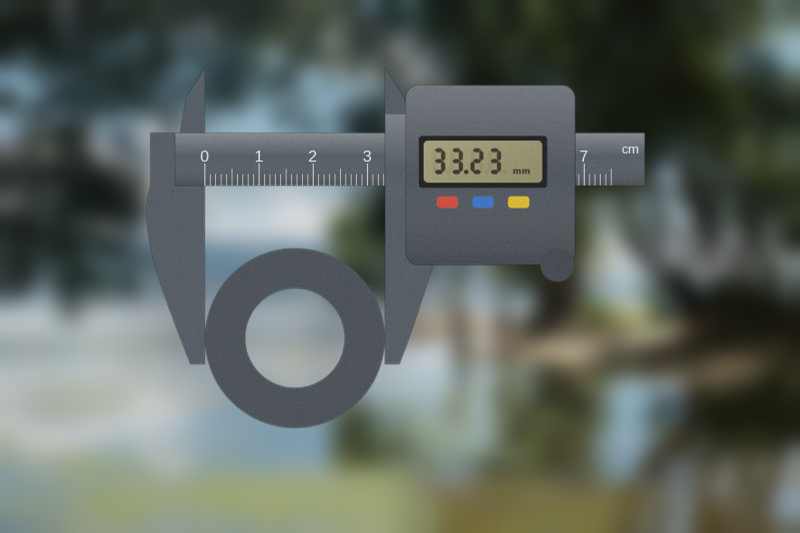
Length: mm 33.23
